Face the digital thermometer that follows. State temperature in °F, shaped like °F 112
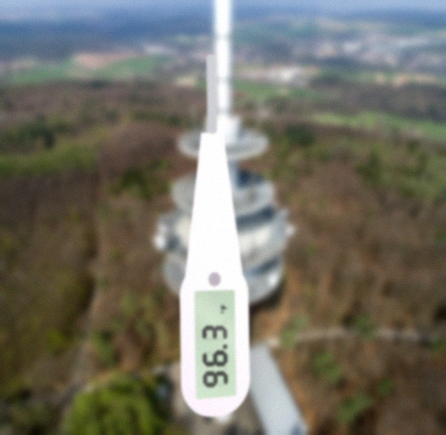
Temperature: °F 96.3
